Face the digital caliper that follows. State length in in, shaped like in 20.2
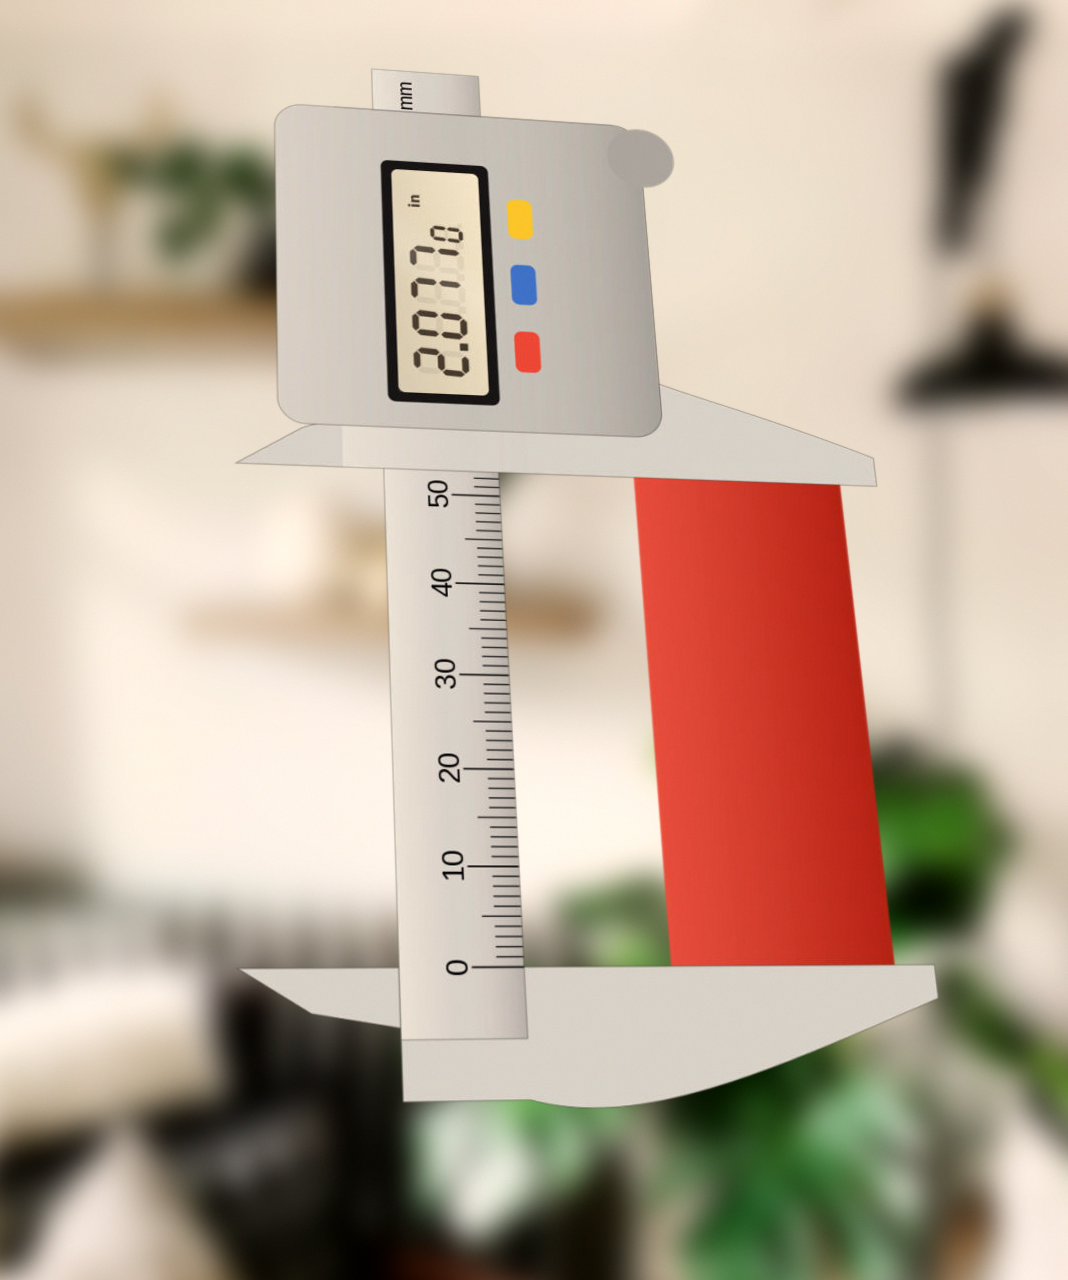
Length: in 2.0770
